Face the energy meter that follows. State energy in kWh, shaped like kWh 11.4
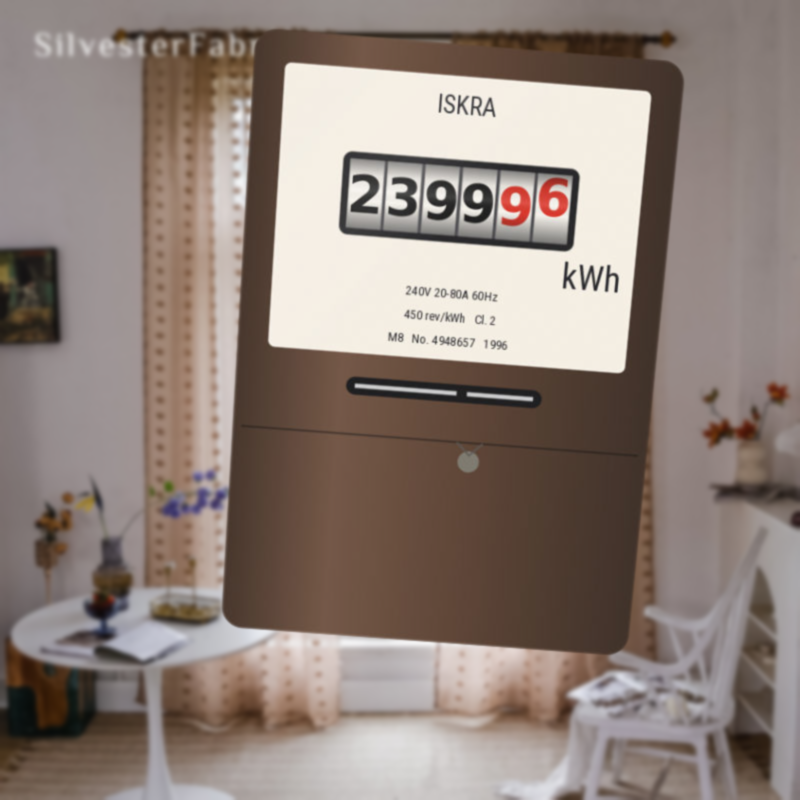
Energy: kWh 2399.96
